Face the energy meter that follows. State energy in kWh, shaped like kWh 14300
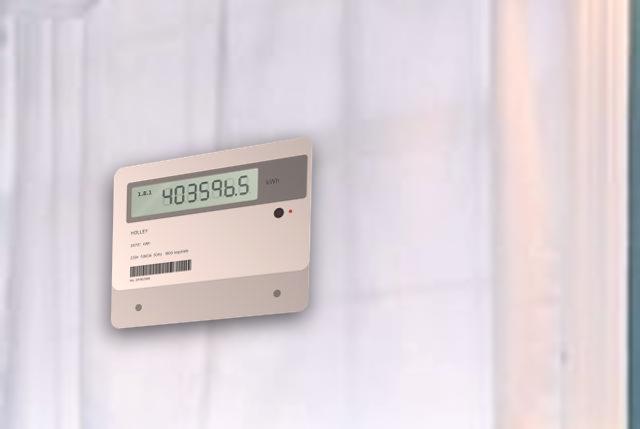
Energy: kWh 403596.5
